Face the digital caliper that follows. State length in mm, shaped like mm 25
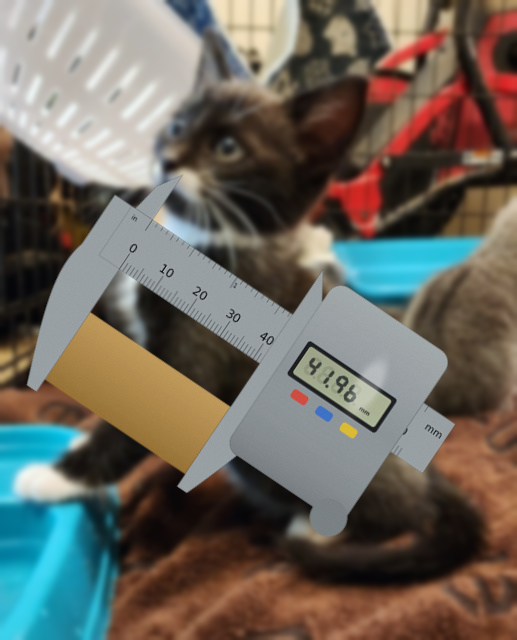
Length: mm 41.96
